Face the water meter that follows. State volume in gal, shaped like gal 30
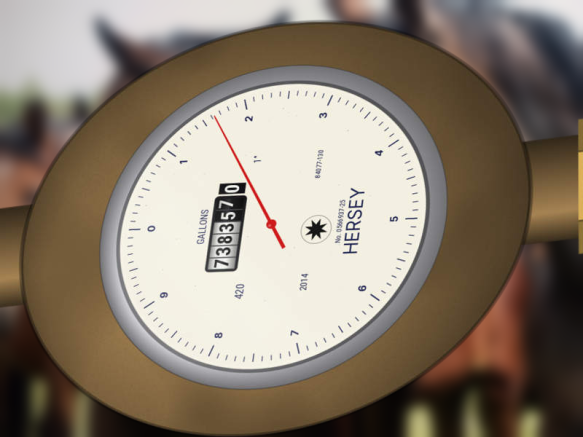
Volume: gal 7383571.6
